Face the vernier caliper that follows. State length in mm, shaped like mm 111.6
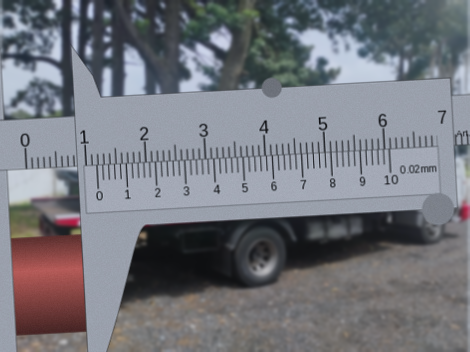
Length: mm 11.8
